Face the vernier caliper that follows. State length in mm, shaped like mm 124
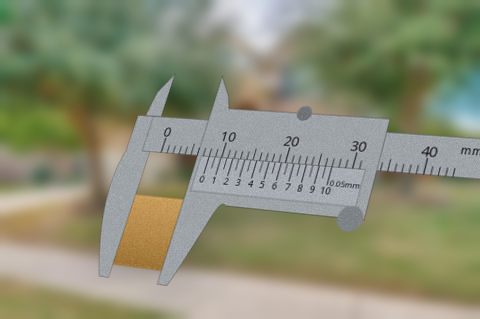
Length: mm 8.0
